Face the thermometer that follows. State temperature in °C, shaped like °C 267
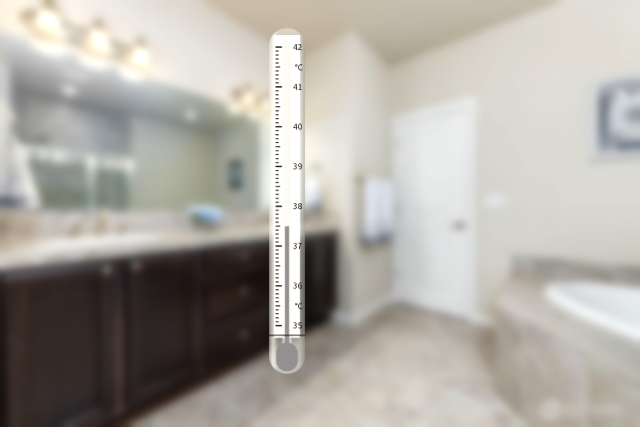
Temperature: °C 37.5
